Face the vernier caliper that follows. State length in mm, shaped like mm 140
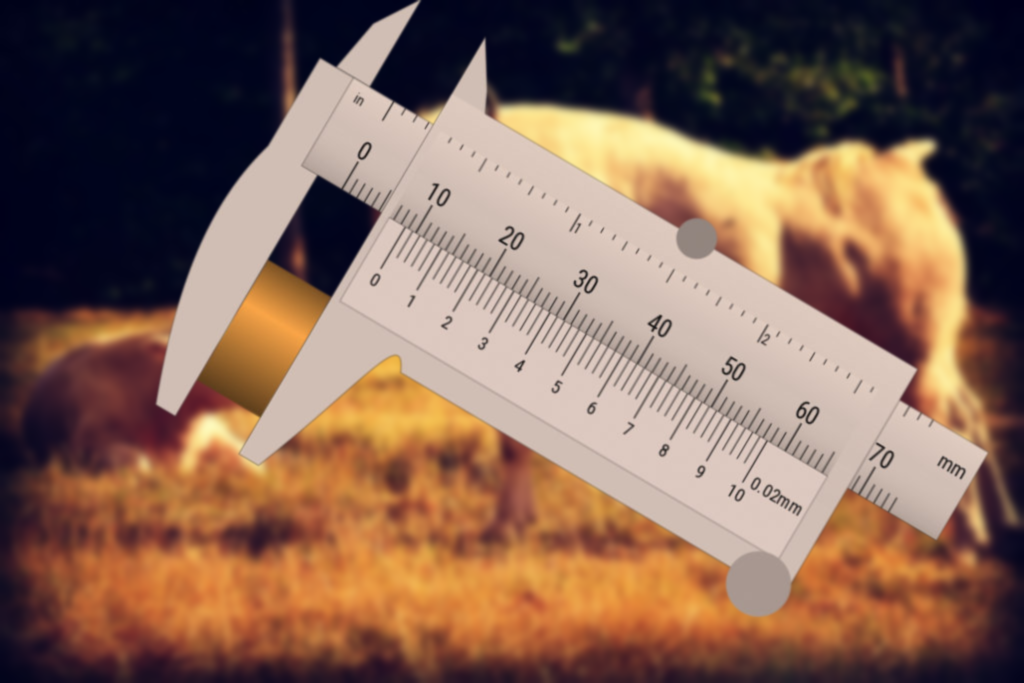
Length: mm 8.6
